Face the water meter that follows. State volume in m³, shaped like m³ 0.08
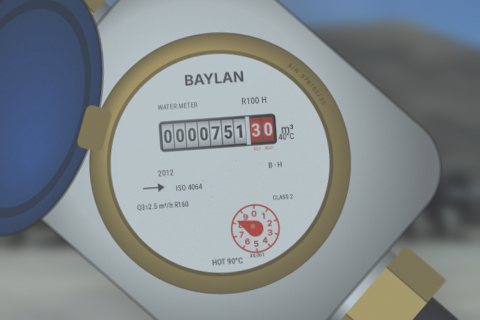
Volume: m³ 751.308
